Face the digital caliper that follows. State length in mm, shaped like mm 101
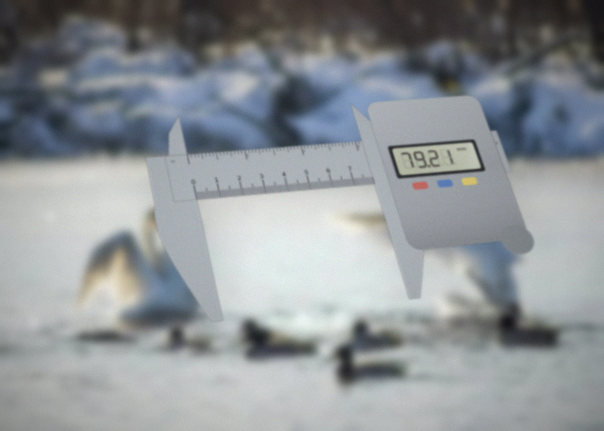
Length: mm 79.21
